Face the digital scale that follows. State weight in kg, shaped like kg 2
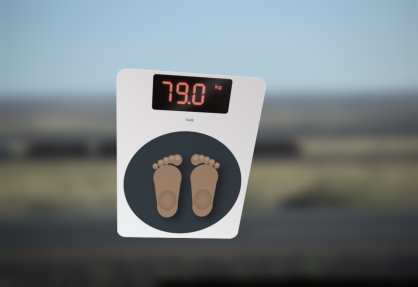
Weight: kg 79.0
